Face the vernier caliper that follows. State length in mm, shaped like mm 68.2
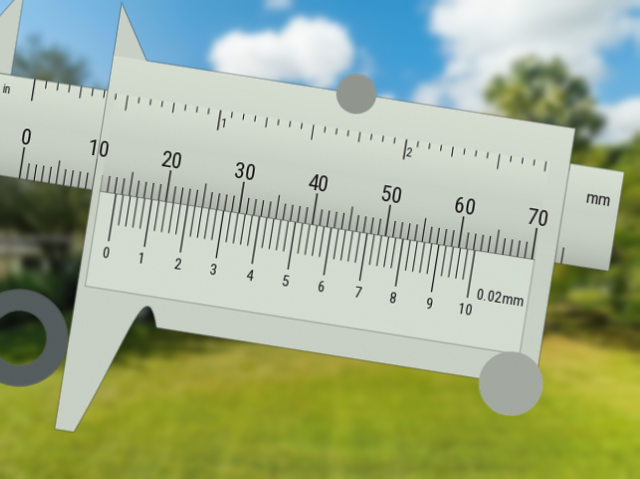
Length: mm 13.2
